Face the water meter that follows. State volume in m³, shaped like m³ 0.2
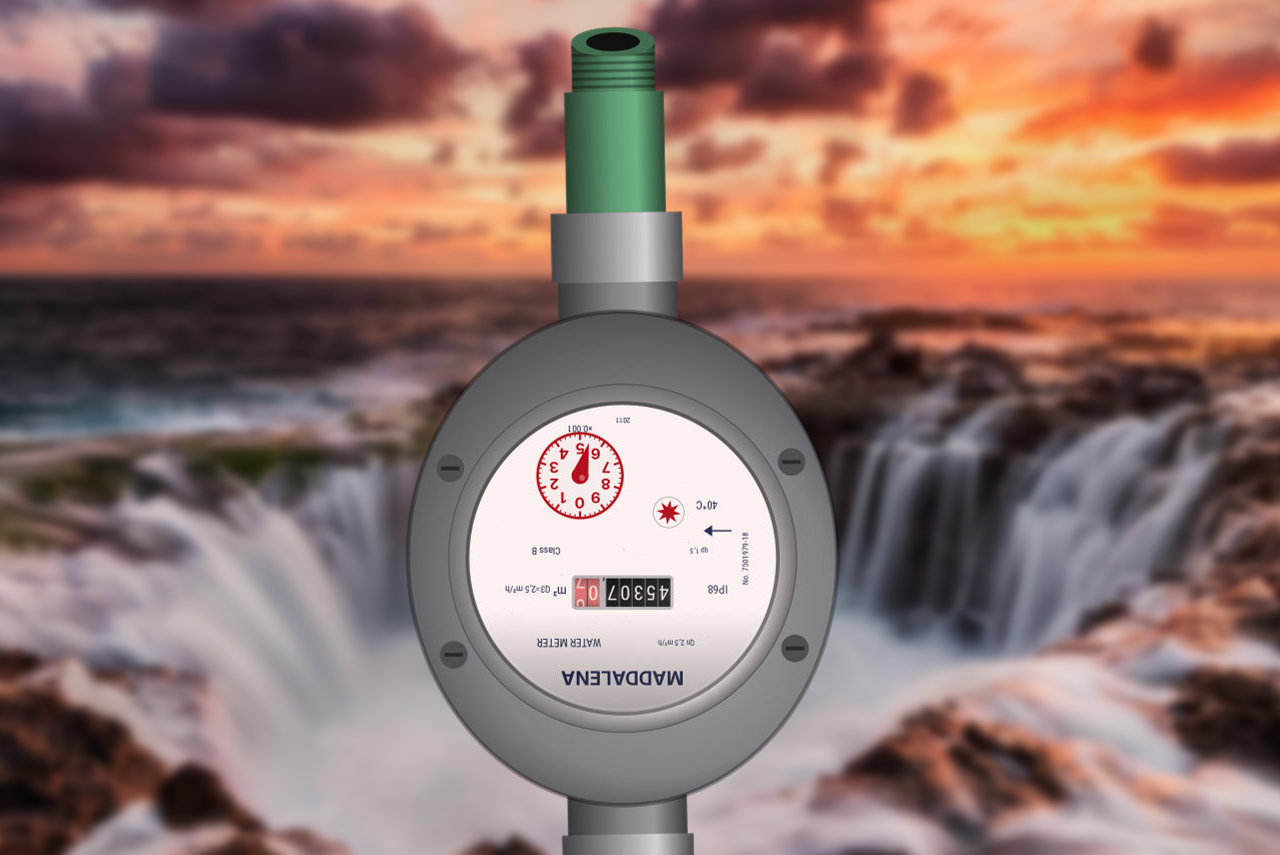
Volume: m³ 45307.065
